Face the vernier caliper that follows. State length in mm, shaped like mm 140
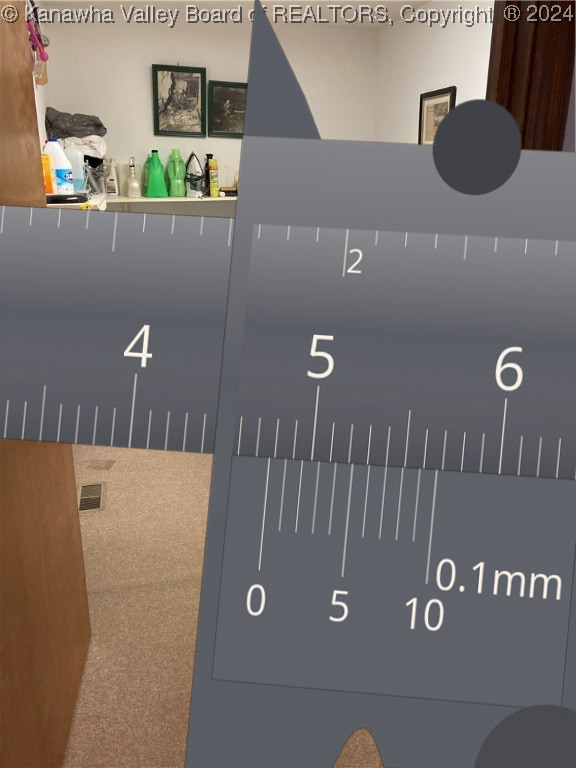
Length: mm 47.7
